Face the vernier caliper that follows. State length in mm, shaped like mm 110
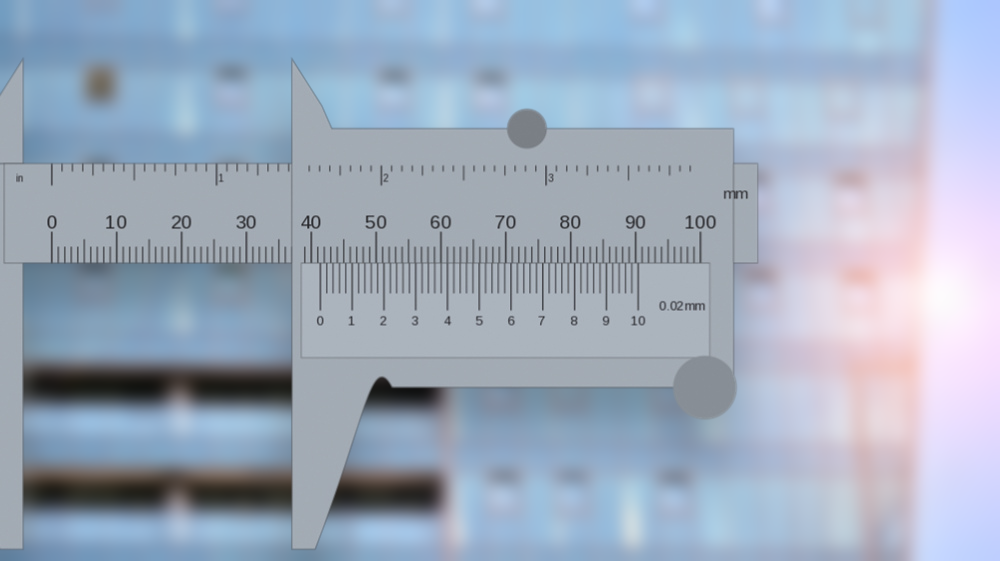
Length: mm 41.4
